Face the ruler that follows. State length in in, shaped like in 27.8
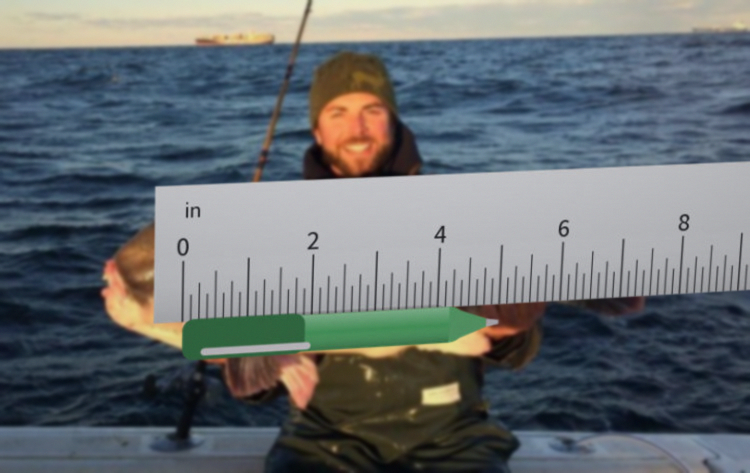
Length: in 5
